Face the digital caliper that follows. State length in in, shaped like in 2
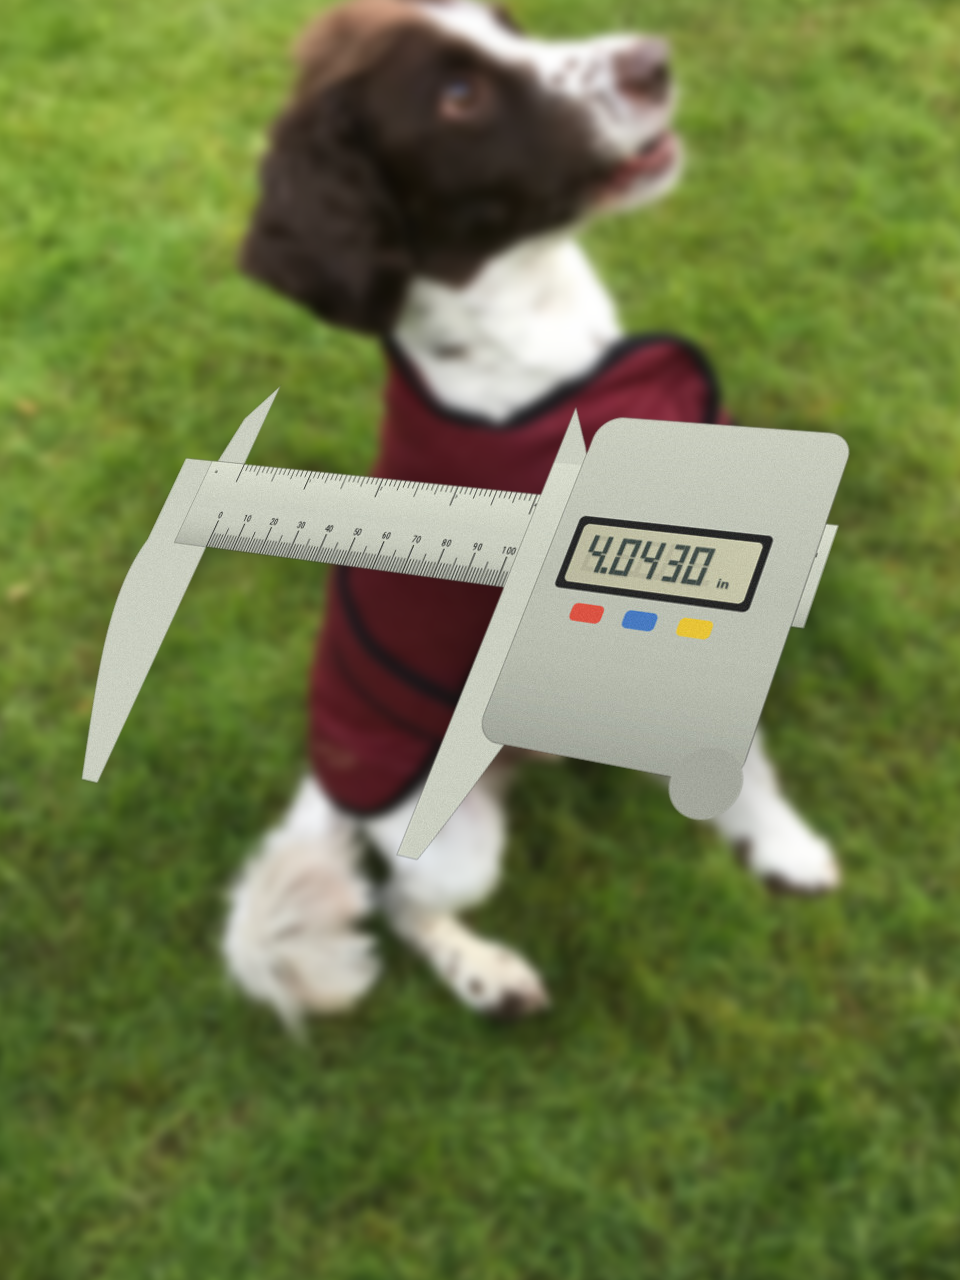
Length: in 4.0430
